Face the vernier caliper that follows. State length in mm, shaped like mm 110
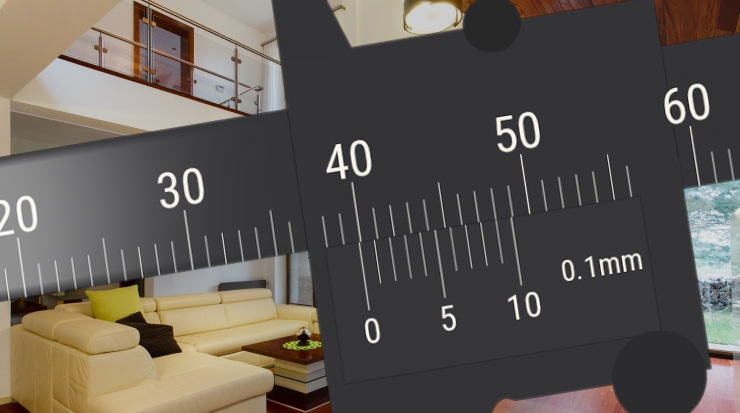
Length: mm 39.9
